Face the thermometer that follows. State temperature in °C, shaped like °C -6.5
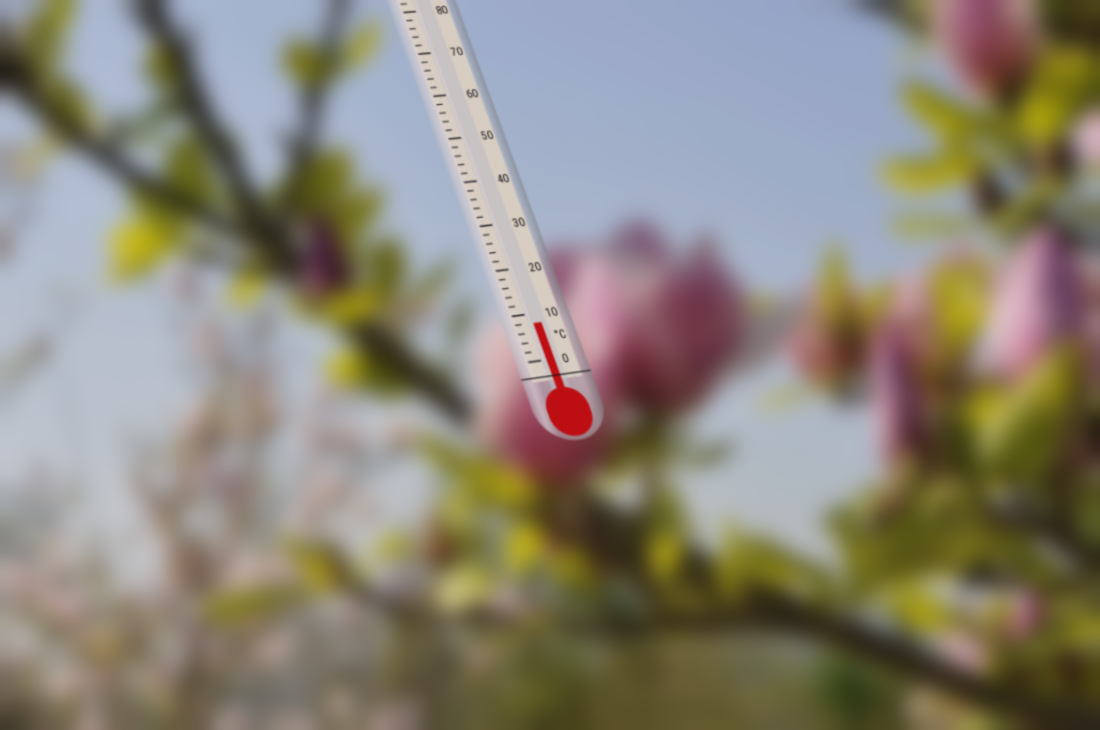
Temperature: °C 8
